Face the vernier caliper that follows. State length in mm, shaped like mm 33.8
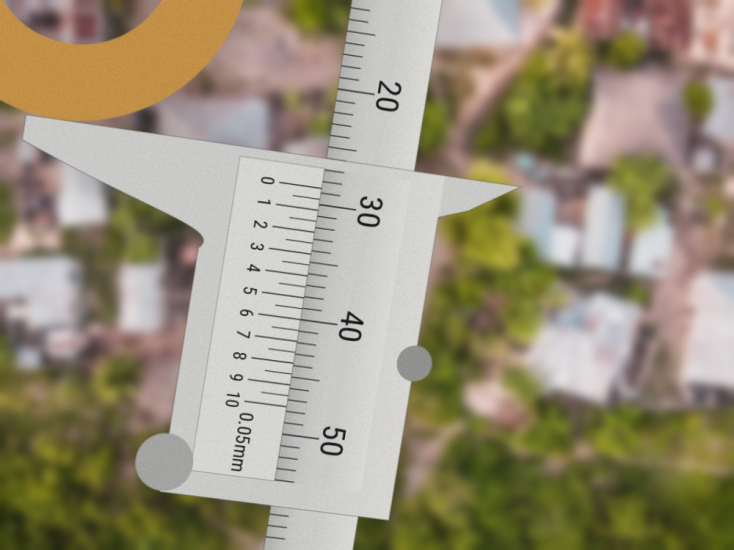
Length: mm 28.6
